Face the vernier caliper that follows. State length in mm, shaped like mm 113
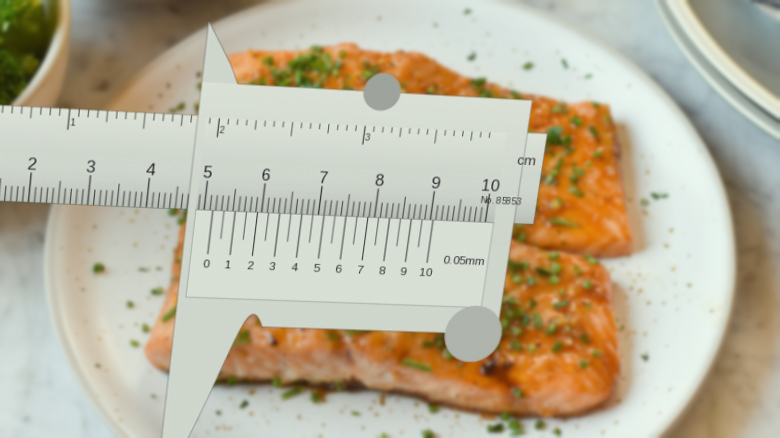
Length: mm 51.5
